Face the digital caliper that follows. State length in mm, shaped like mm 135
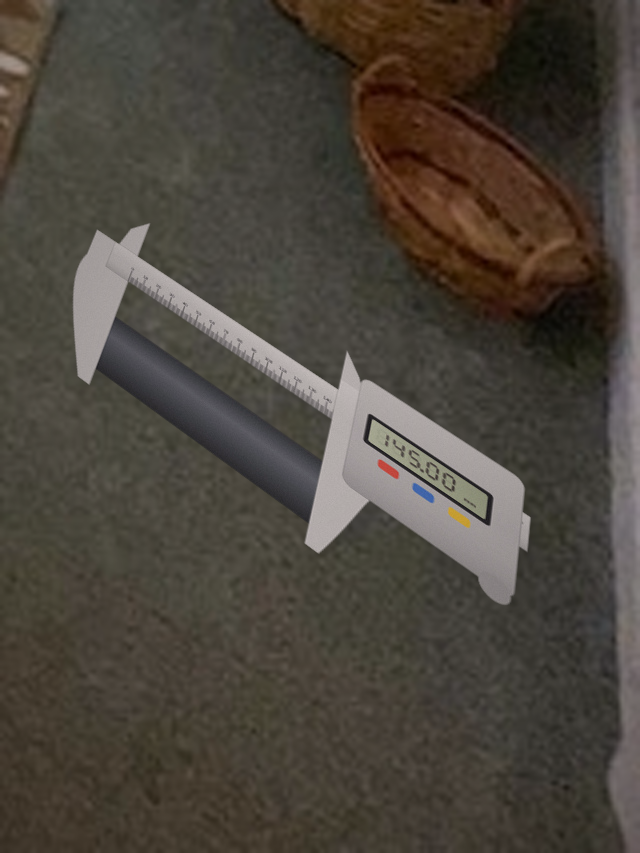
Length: mm 145.00
